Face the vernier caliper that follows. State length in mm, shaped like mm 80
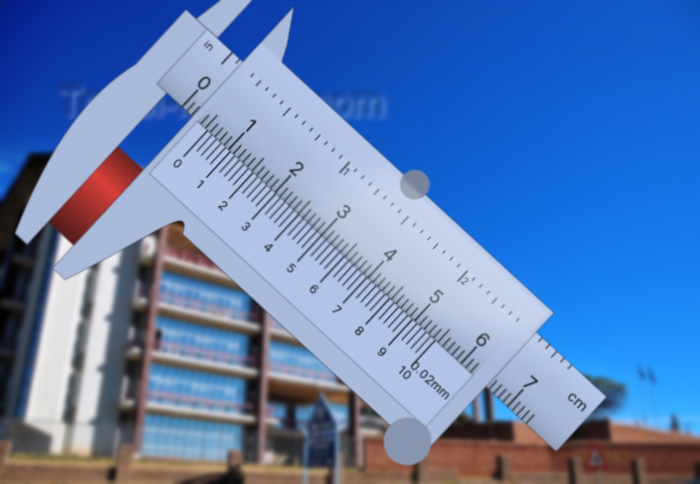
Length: mm 5.5
